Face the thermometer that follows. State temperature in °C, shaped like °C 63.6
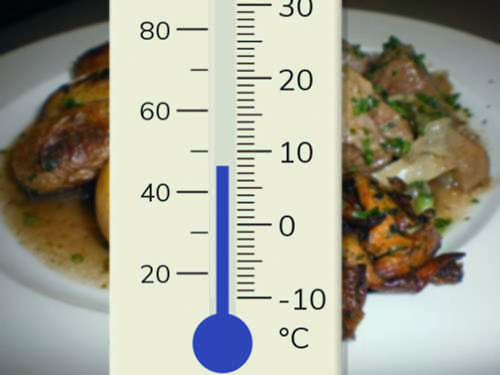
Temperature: °C 8
